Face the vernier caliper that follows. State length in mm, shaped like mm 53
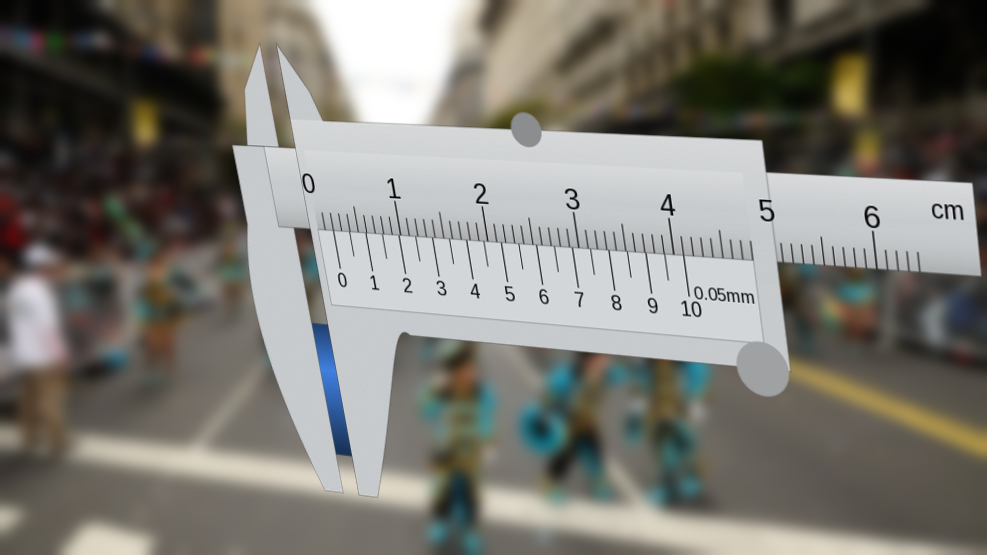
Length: mm 2.0
